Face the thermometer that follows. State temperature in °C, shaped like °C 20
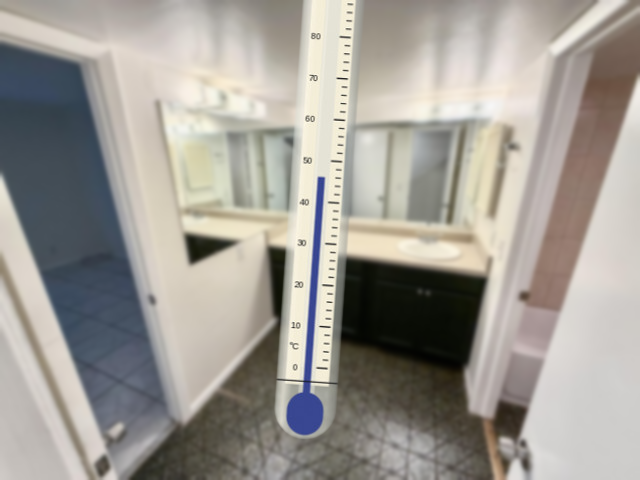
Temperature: °C 46
